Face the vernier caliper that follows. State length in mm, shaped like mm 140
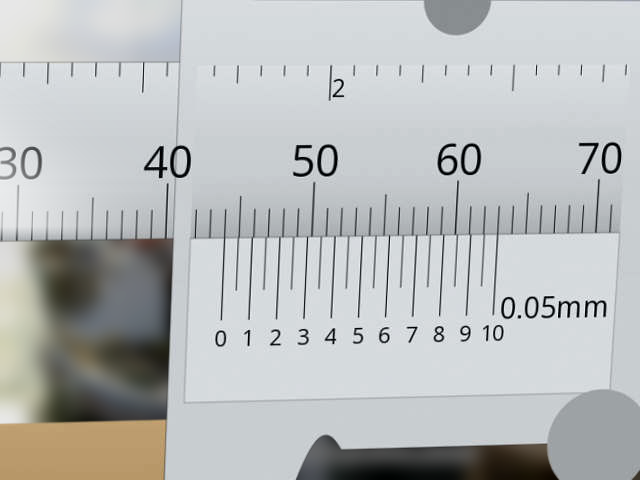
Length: mm 44.0
